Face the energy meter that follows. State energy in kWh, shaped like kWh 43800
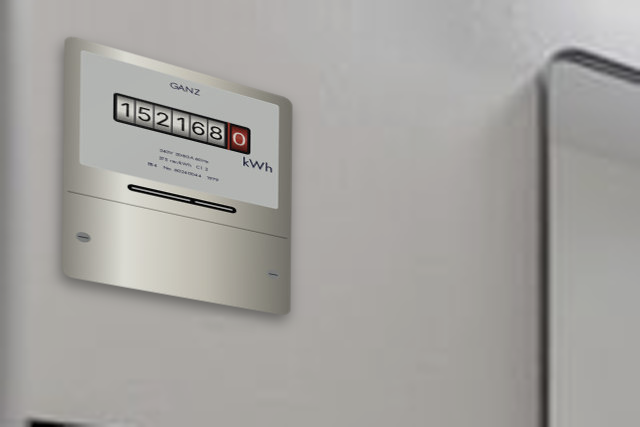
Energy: kWh 152168.0
